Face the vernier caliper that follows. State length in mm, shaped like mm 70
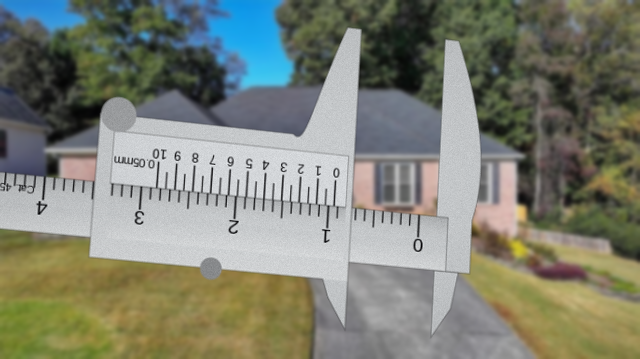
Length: mm 9.4
